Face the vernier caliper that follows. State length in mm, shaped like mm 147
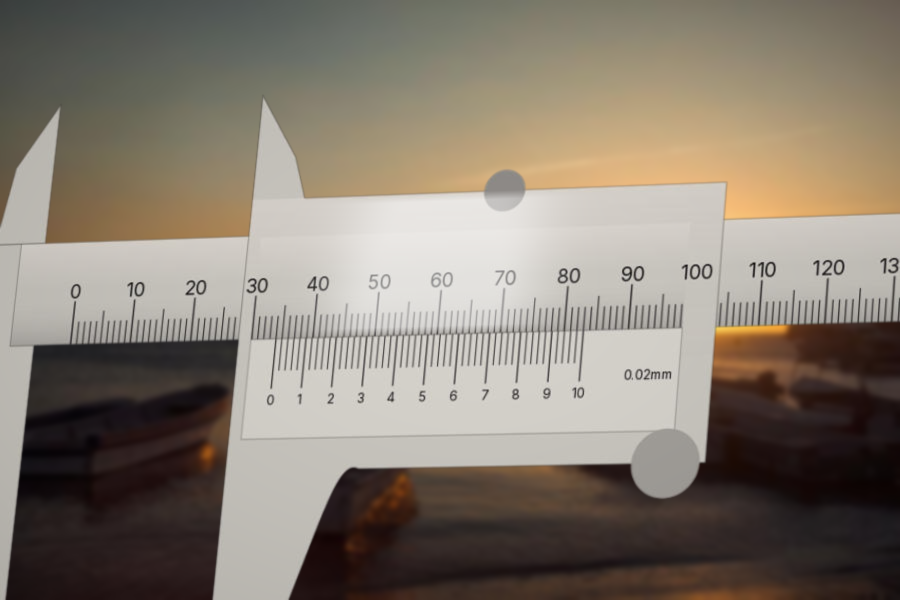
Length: mm 34.0
